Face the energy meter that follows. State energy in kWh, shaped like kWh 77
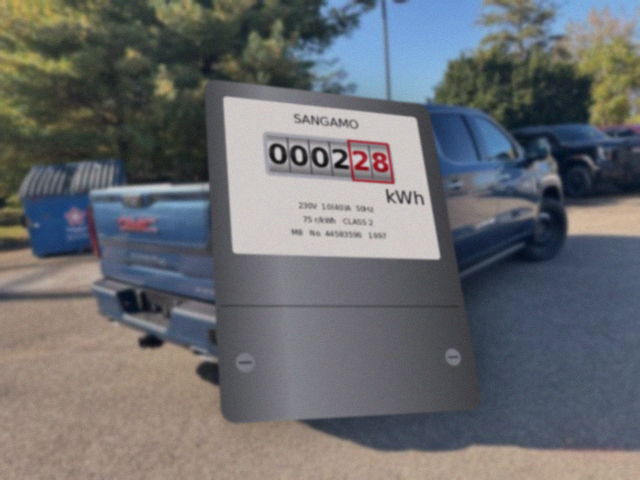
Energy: kWh 2.28
